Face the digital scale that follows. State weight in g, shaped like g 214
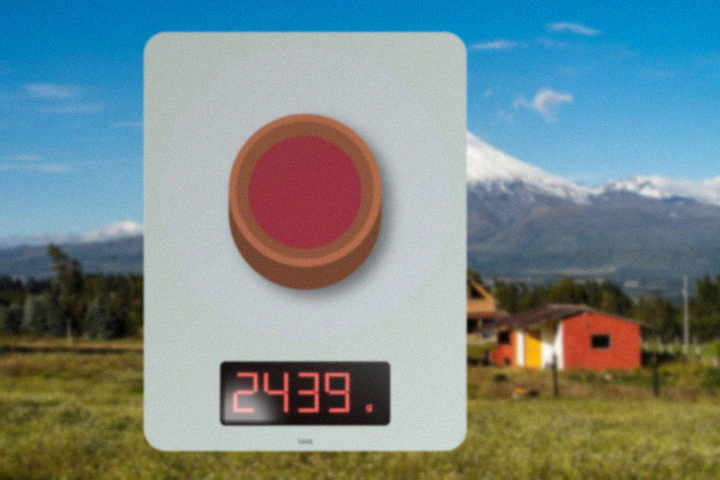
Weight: g 2439
